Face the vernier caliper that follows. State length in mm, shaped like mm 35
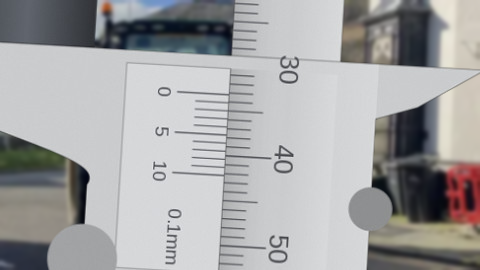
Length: mm 33.2
